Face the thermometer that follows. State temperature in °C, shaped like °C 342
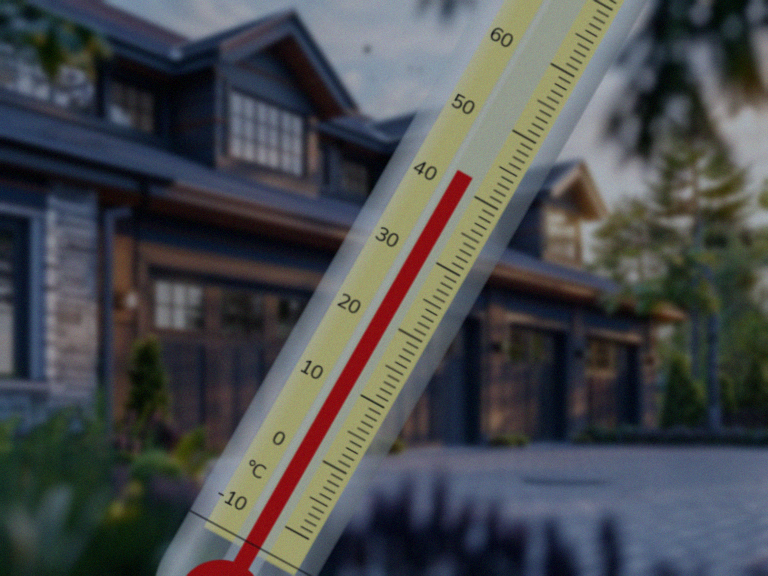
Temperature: °C 42
